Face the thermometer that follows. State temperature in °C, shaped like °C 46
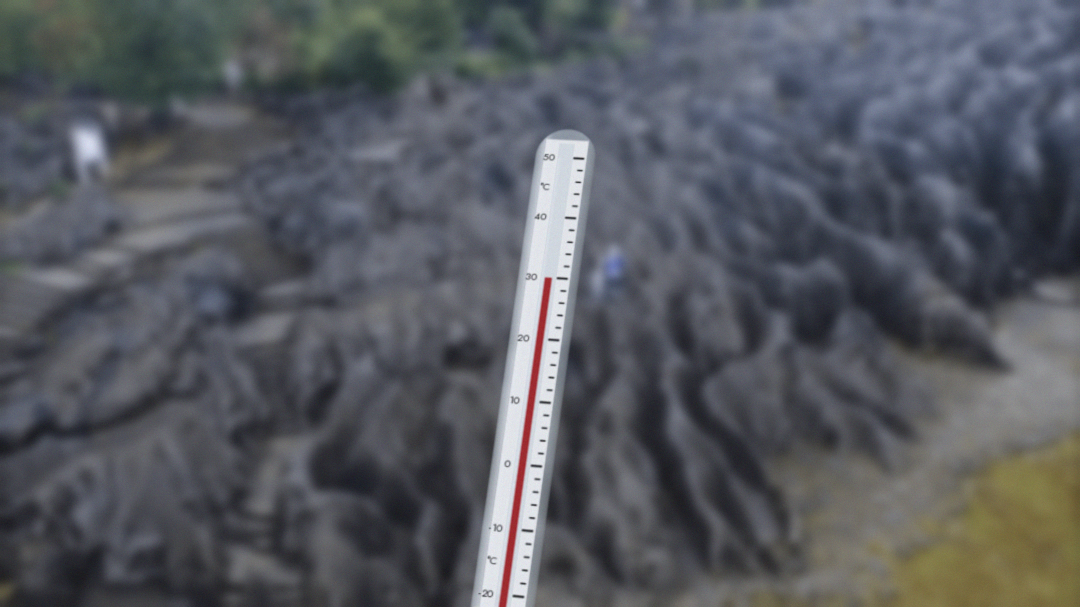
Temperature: °C 30
